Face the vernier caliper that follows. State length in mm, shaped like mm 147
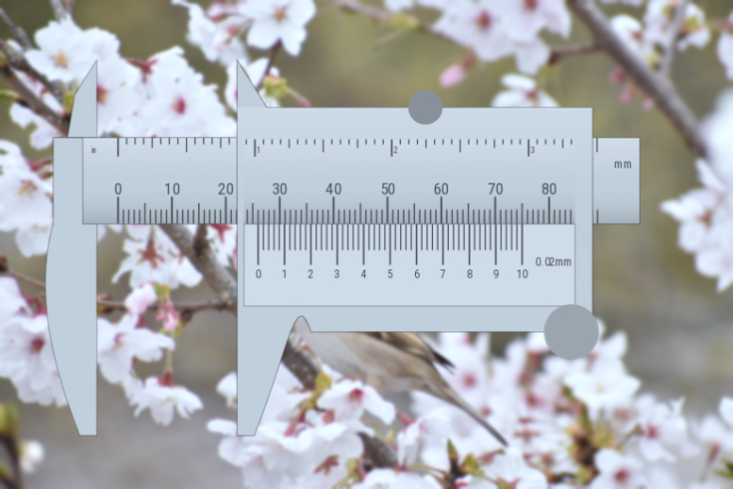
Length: mm 26.0
